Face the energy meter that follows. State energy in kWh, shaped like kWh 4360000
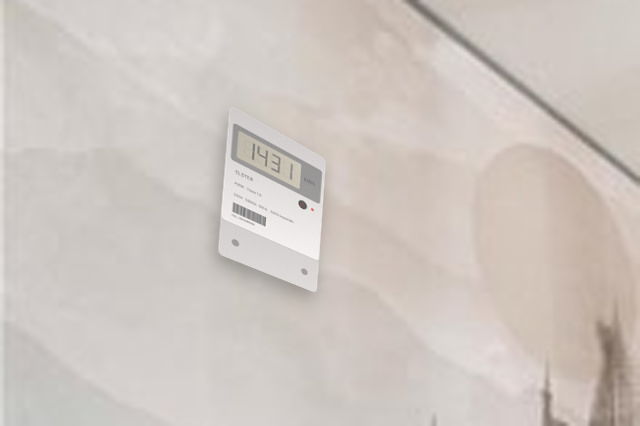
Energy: kWh 1431
